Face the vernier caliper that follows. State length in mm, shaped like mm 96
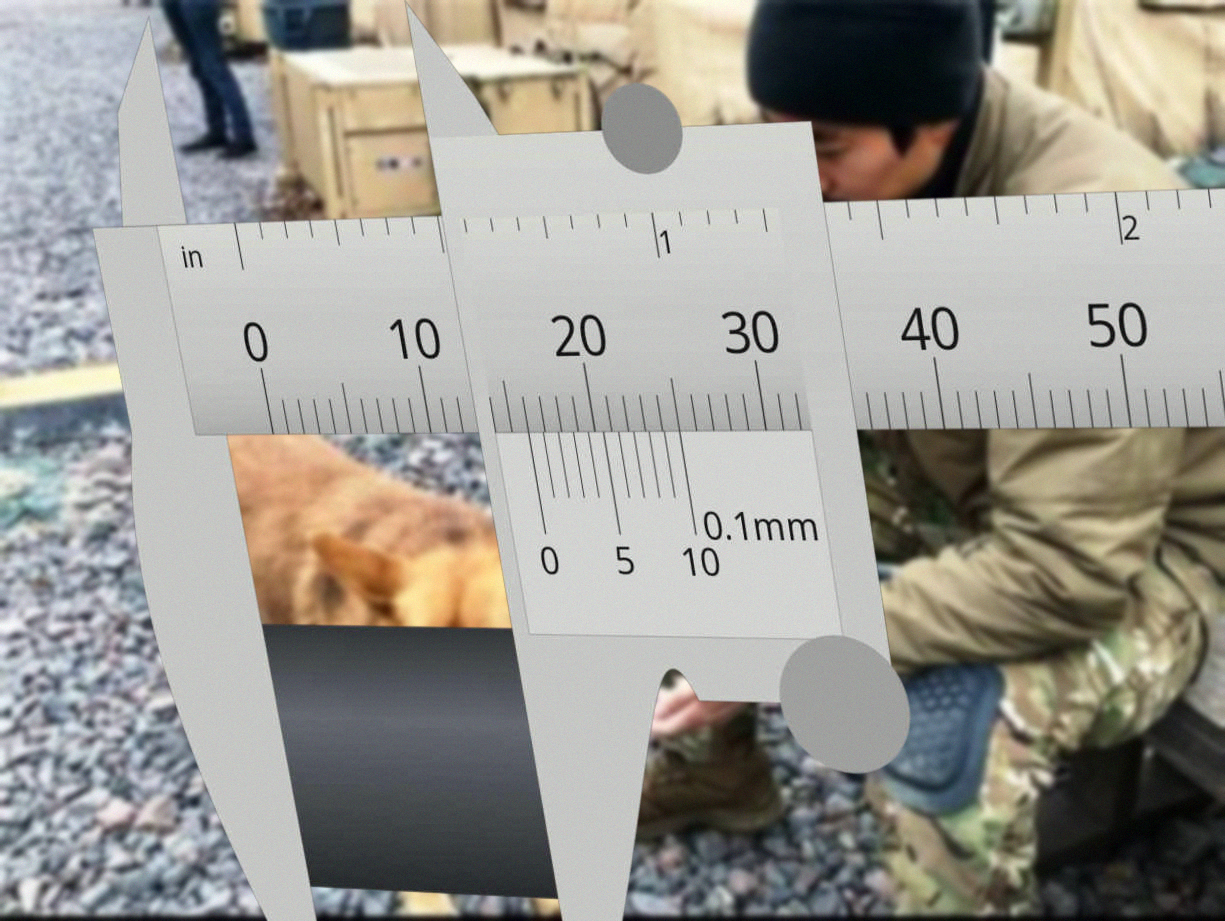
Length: mm 16.0
